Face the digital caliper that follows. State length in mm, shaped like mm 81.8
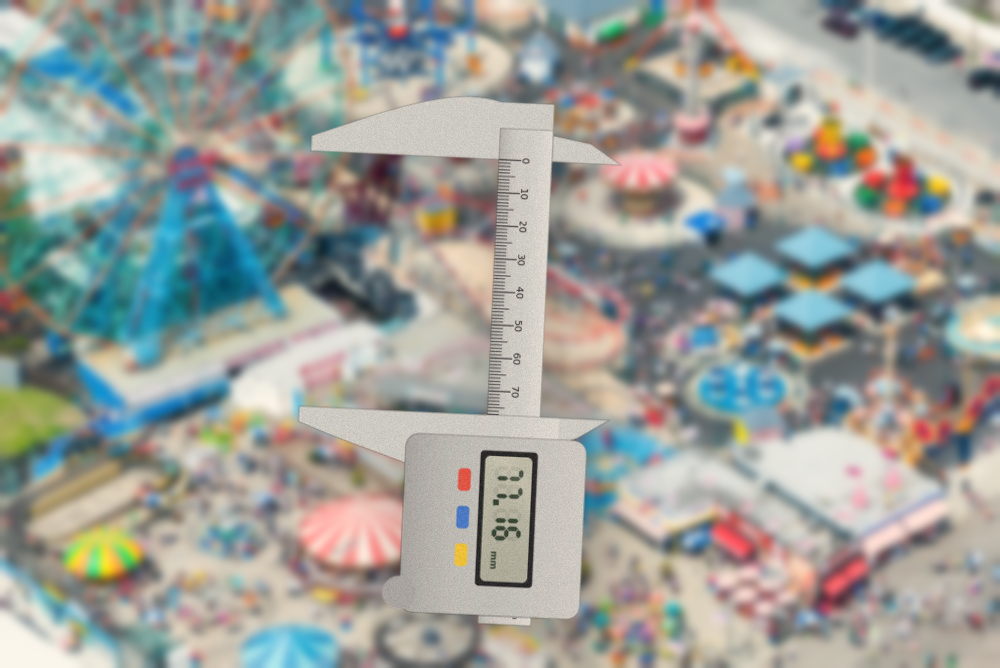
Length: mm 77.16
